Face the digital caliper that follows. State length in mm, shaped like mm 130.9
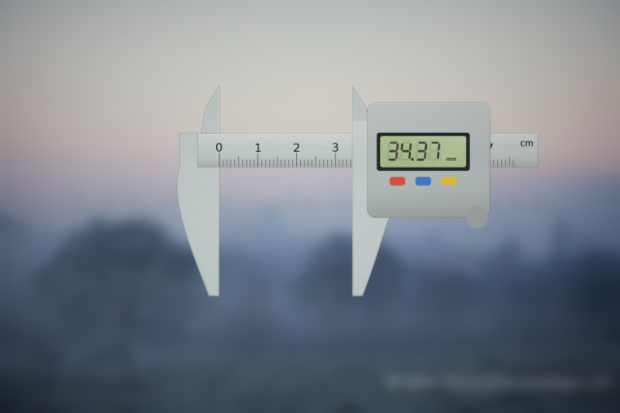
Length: mm 34.37
